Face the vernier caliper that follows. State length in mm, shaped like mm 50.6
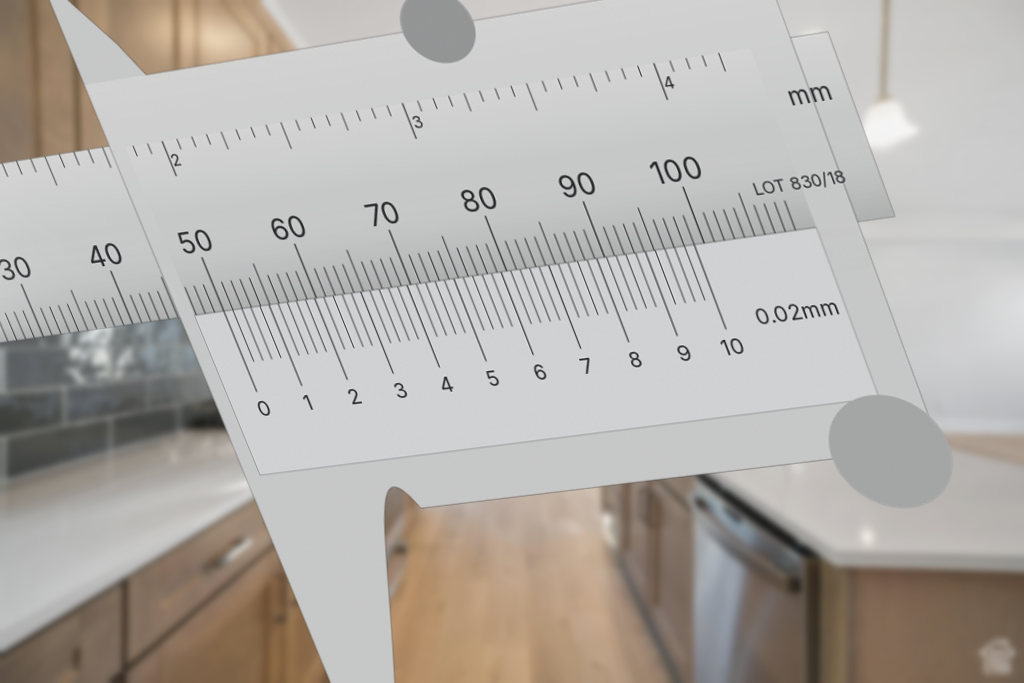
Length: mm 50.0
